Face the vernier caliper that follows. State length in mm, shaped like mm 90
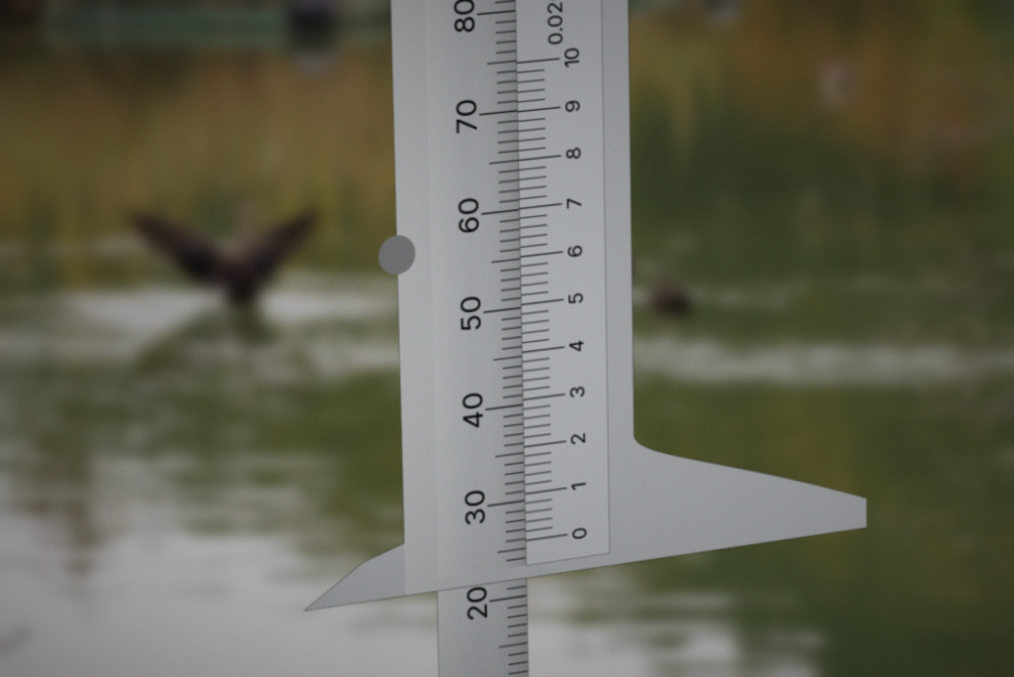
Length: mm 25.8
